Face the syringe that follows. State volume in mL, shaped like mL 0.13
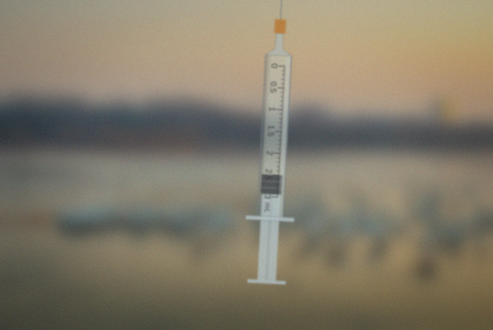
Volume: mL 2.5
